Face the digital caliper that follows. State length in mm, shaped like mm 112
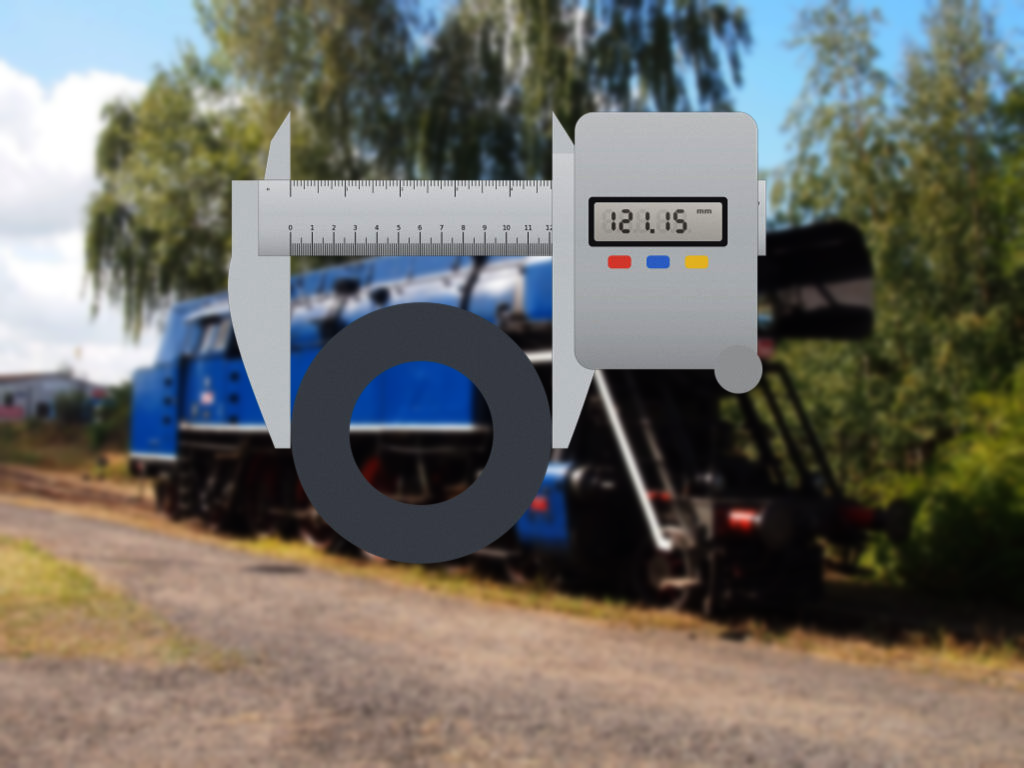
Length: mm 121.15
